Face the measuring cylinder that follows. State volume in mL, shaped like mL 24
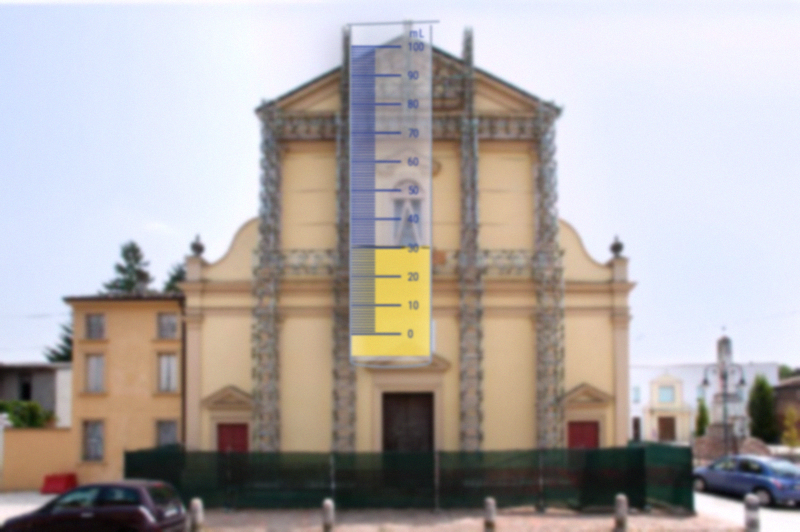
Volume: mL 30
